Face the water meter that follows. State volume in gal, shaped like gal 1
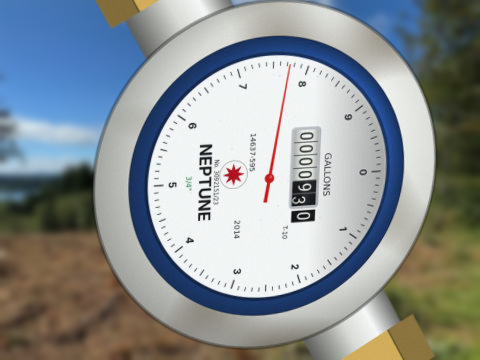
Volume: gal 927.7
